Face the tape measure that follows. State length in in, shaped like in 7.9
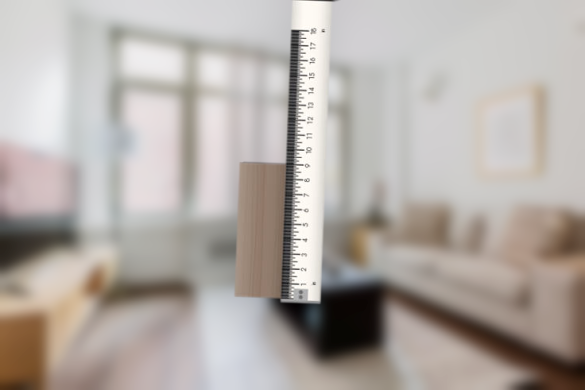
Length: in 9
